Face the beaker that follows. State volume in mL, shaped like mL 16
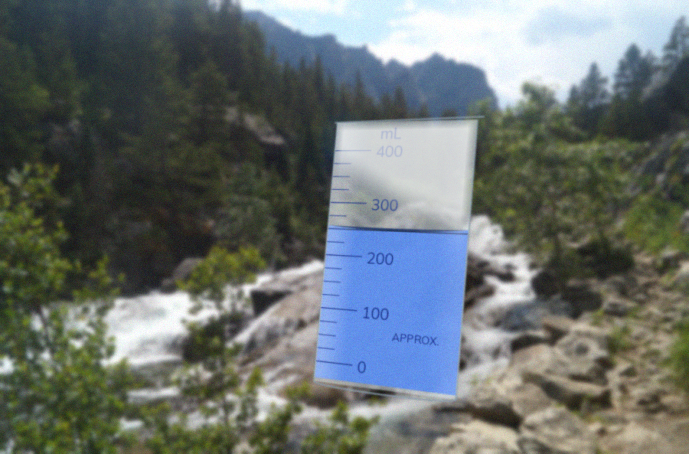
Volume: mL 250
